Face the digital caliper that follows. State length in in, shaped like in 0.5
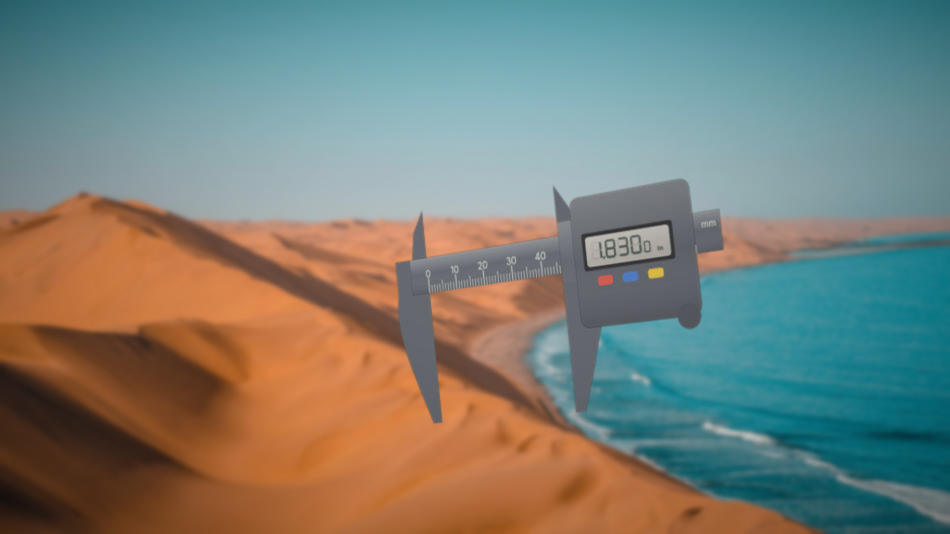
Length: in 1.8300
